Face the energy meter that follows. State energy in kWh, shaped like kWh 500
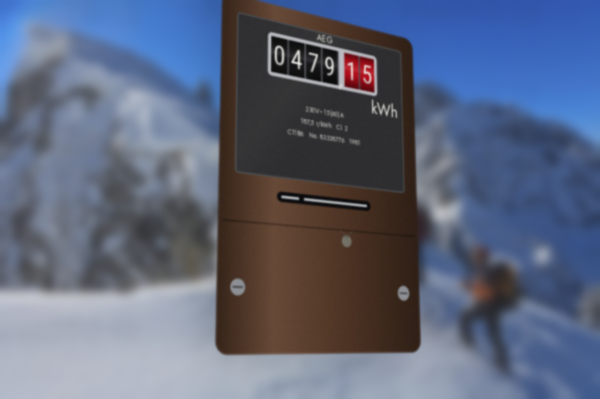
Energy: kWh 479.15
